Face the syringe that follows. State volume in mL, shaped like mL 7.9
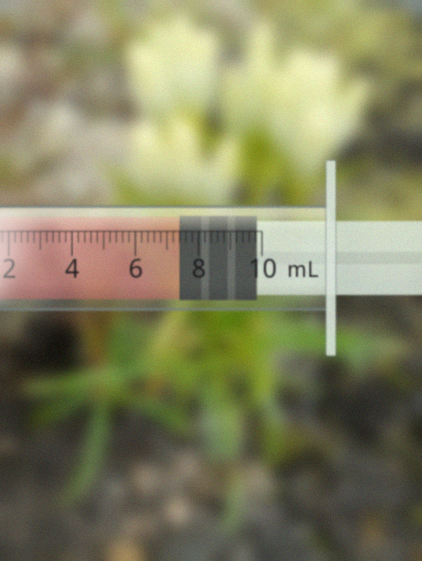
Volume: mL 7.4
